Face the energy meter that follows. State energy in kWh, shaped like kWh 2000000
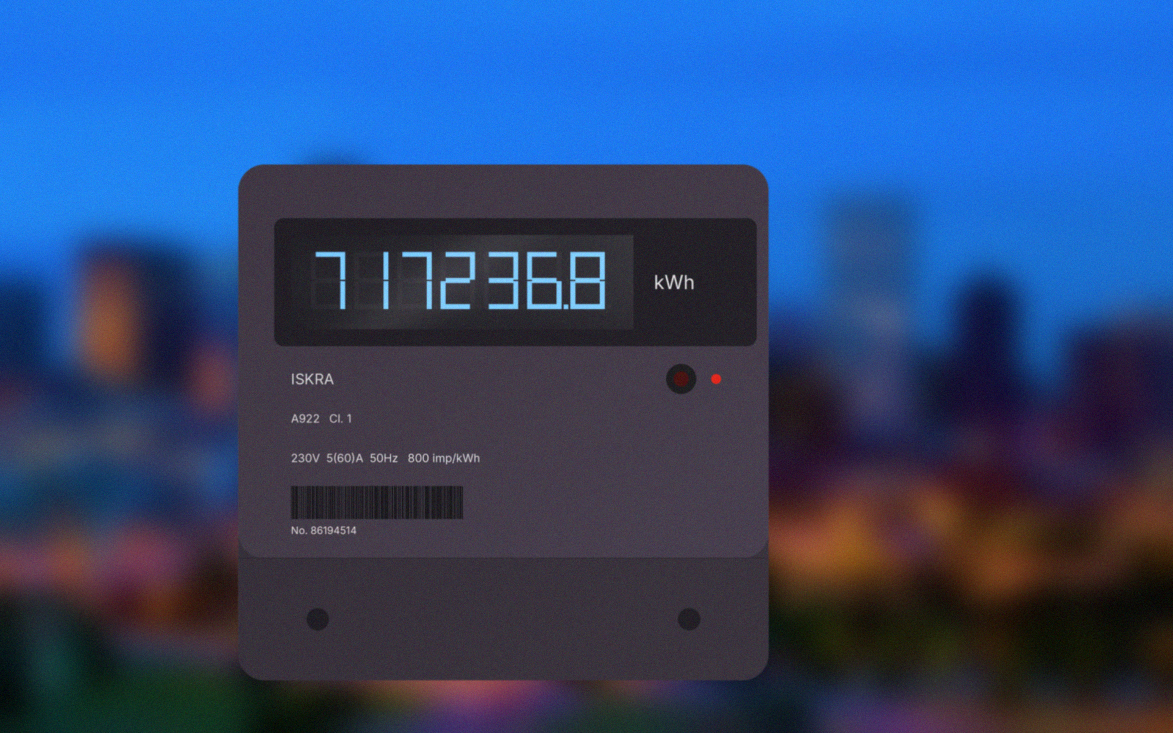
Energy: kWh 717236.8
